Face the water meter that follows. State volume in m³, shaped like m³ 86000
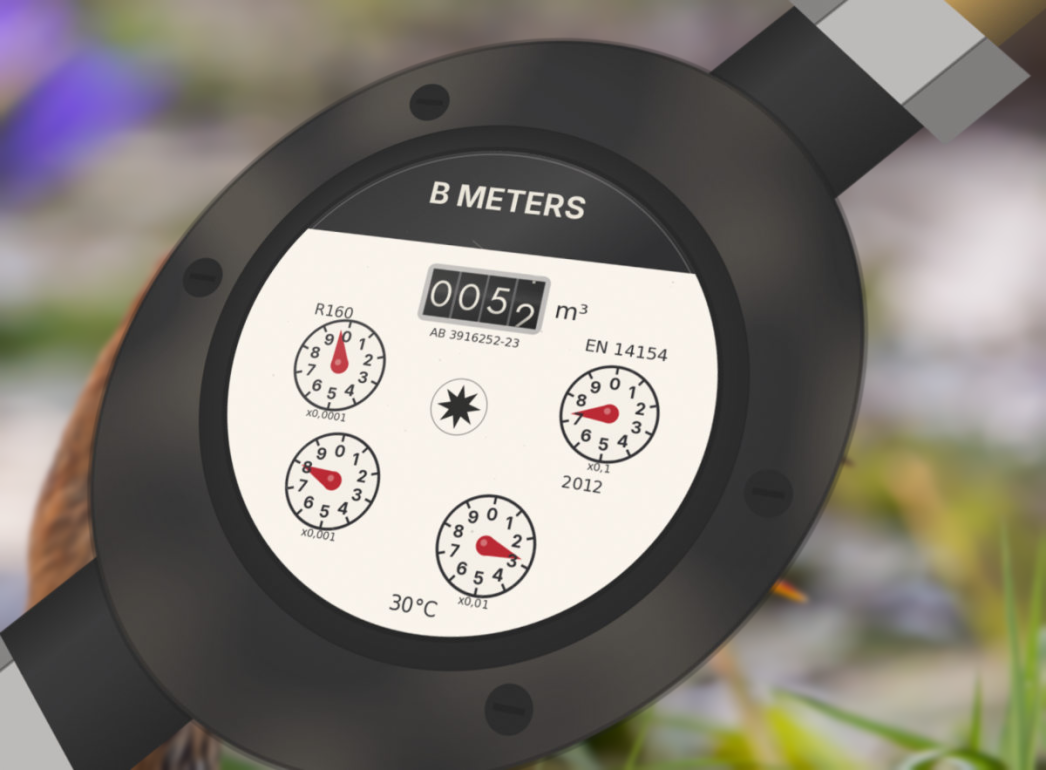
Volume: m³ 51.7279
